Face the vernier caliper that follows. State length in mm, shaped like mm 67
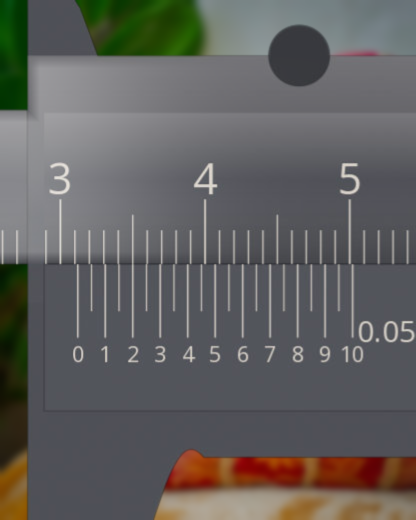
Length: mm 31.2
